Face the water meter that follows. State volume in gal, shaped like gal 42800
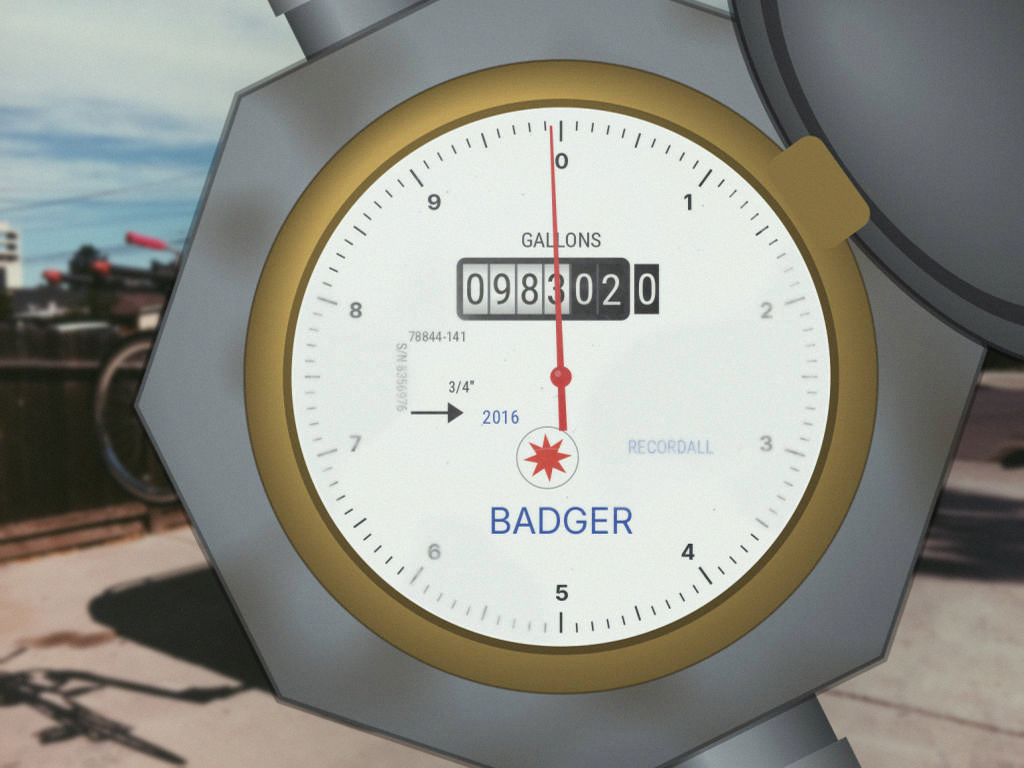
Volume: gal 983019.9
